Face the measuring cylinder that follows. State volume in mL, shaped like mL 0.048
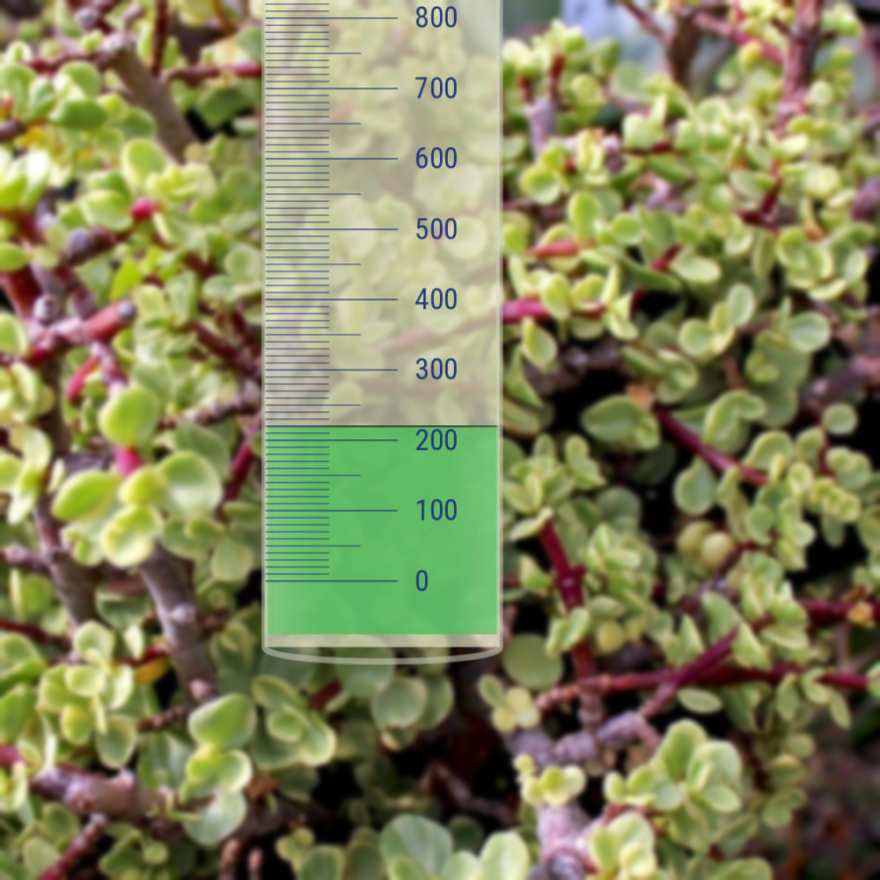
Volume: mL 220
